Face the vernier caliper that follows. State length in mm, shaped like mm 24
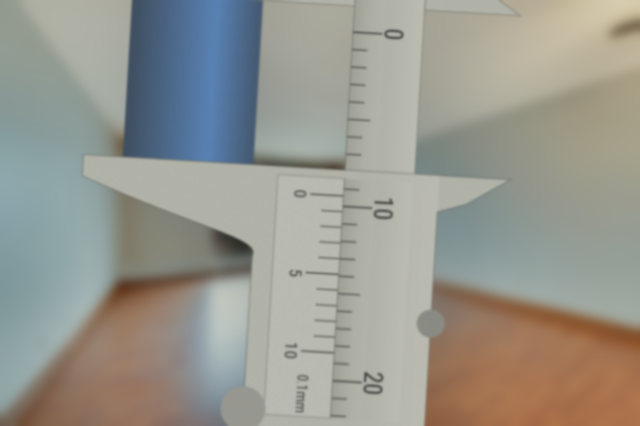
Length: mm 9.4
